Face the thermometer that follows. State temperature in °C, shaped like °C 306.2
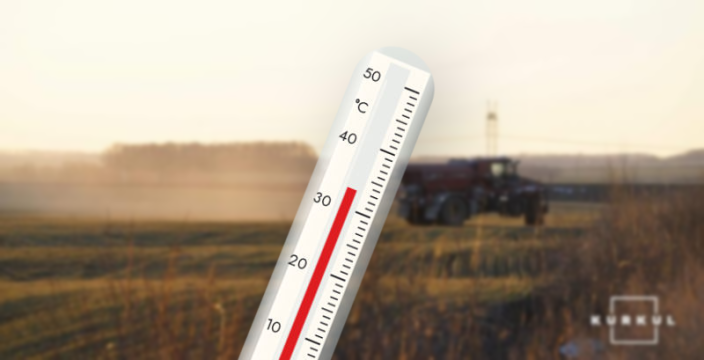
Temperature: °C 33
